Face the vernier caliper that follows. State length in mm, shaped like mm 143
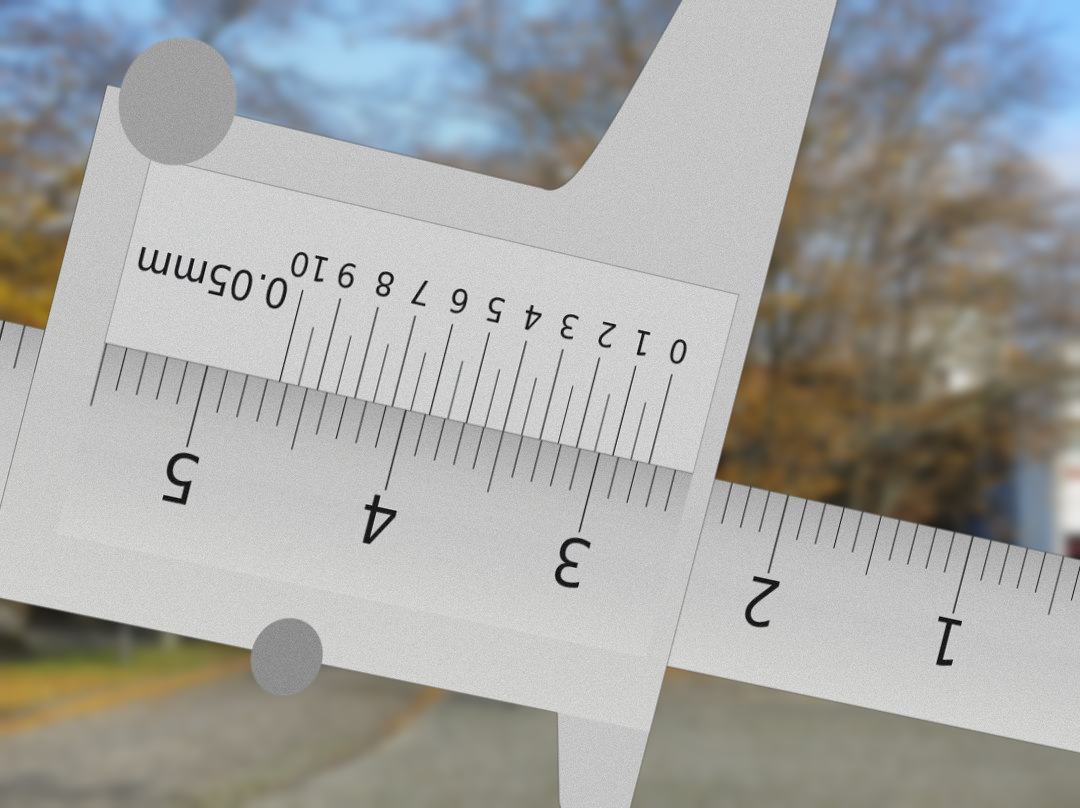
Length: mm 27.4
